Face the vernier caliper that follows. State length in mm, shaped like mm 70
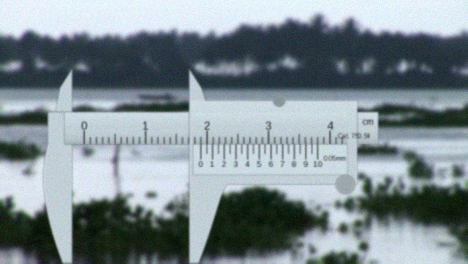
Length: mm 19.0
